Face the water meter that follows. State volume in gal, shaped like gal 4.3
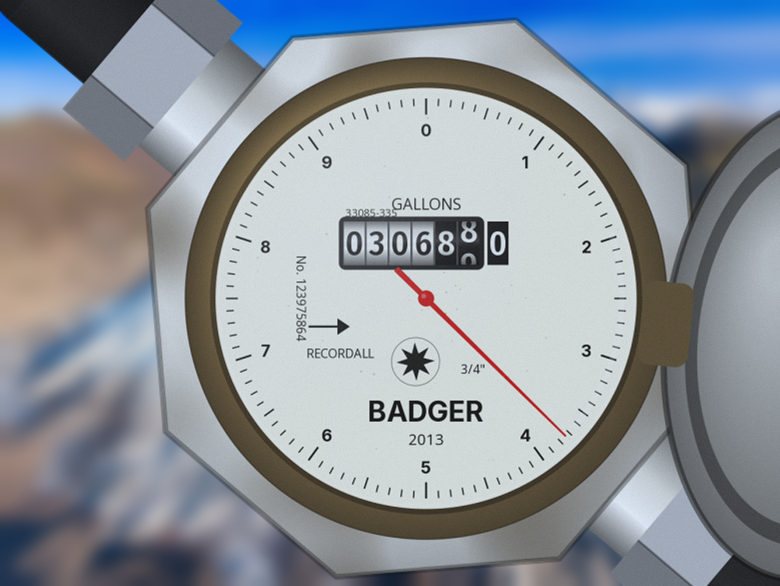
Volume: gal 306883.7
